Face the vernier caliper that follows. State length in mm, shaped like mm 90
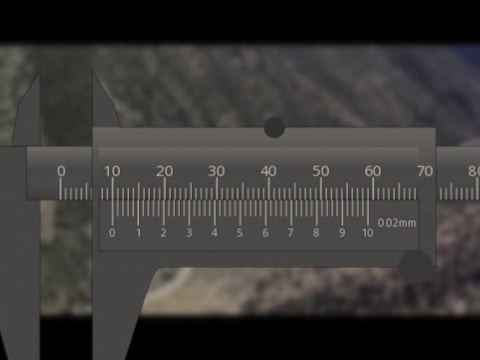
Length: mm 10.0
